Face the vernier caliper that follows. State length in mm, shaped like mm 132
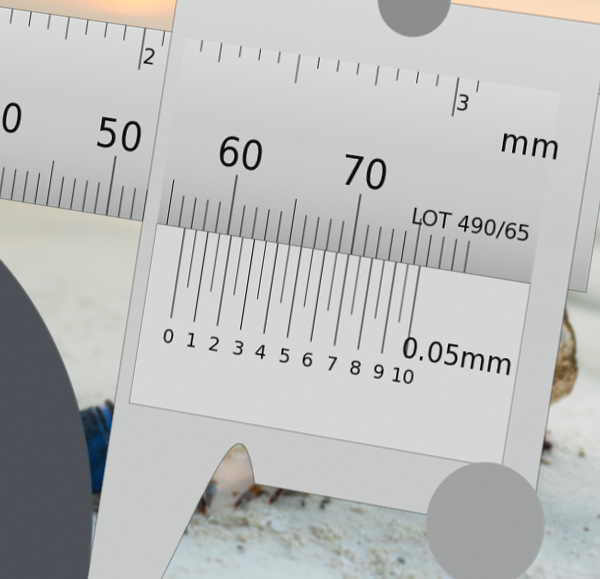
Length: mm 56.5
